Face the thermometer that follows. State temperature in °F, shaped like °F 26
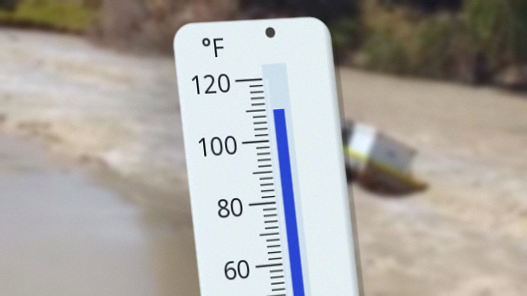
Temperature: °F 110
